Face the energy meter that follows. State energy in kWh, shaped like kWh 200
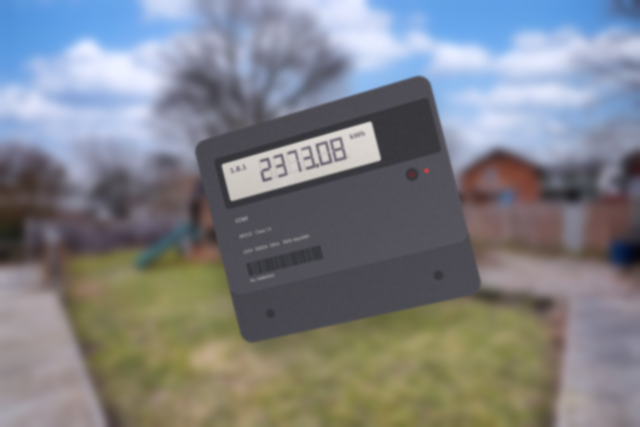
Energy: kWh 2373.08
